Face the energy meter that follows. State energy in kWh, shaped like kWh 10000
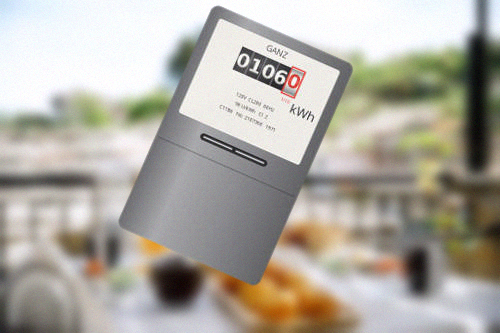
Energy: kWh 106.0
